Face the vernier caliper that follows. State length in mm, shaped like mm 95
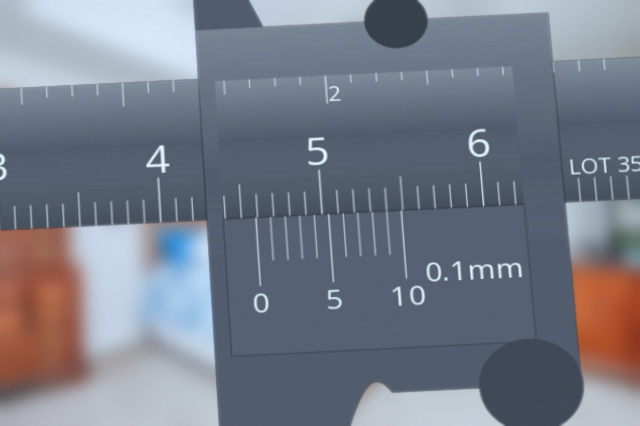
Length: mm 45.9
